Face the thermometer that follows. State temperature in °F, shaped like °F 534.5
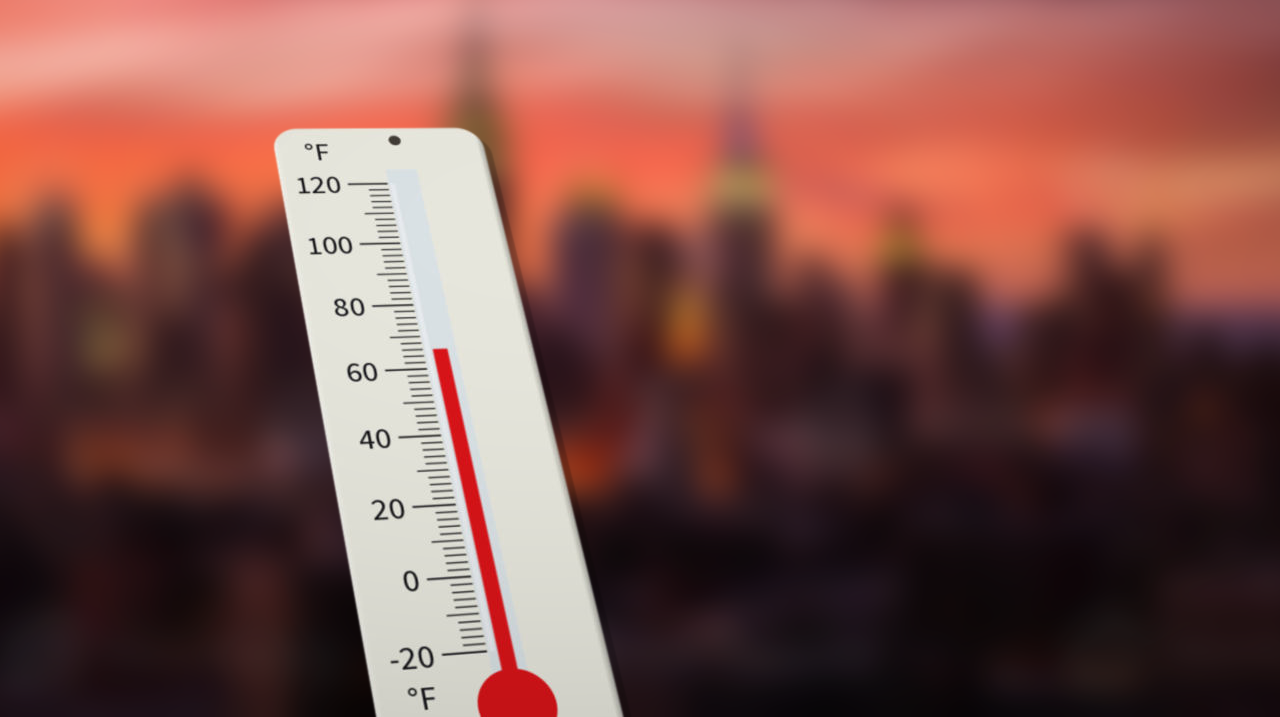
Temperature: °F 66
